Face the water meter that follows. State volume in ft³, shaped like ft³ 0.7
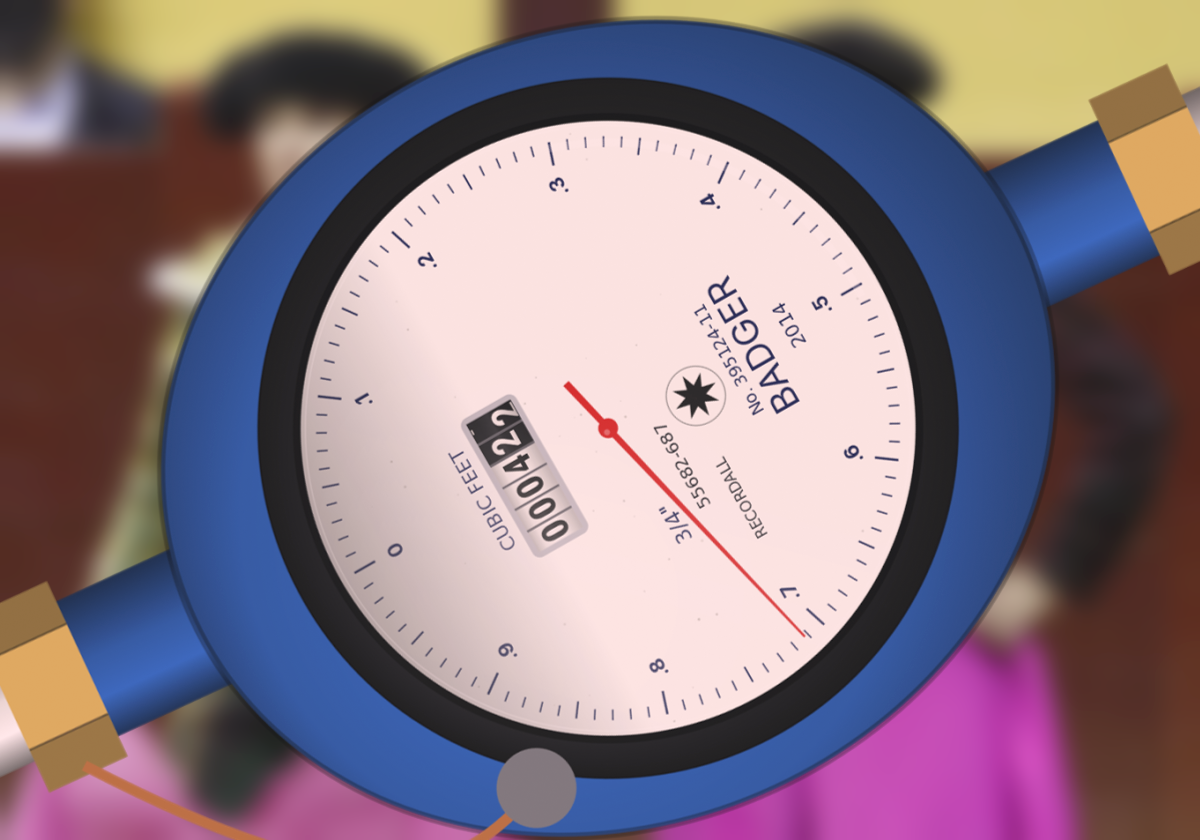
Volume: ft³ 421.71
